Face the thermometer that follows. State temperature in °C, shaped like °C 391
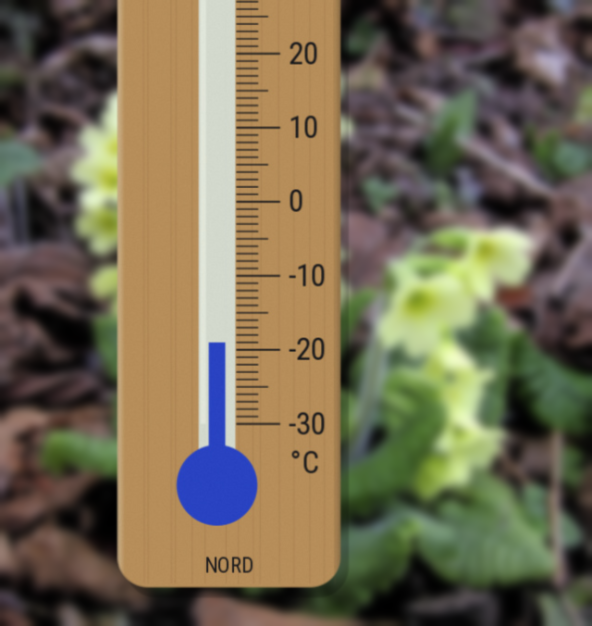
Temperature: °C -19
